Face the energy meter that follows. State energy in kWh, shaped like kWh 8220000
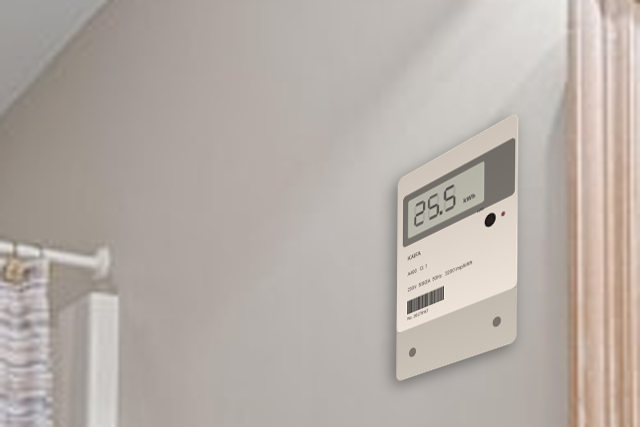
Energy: kWh 25.5
